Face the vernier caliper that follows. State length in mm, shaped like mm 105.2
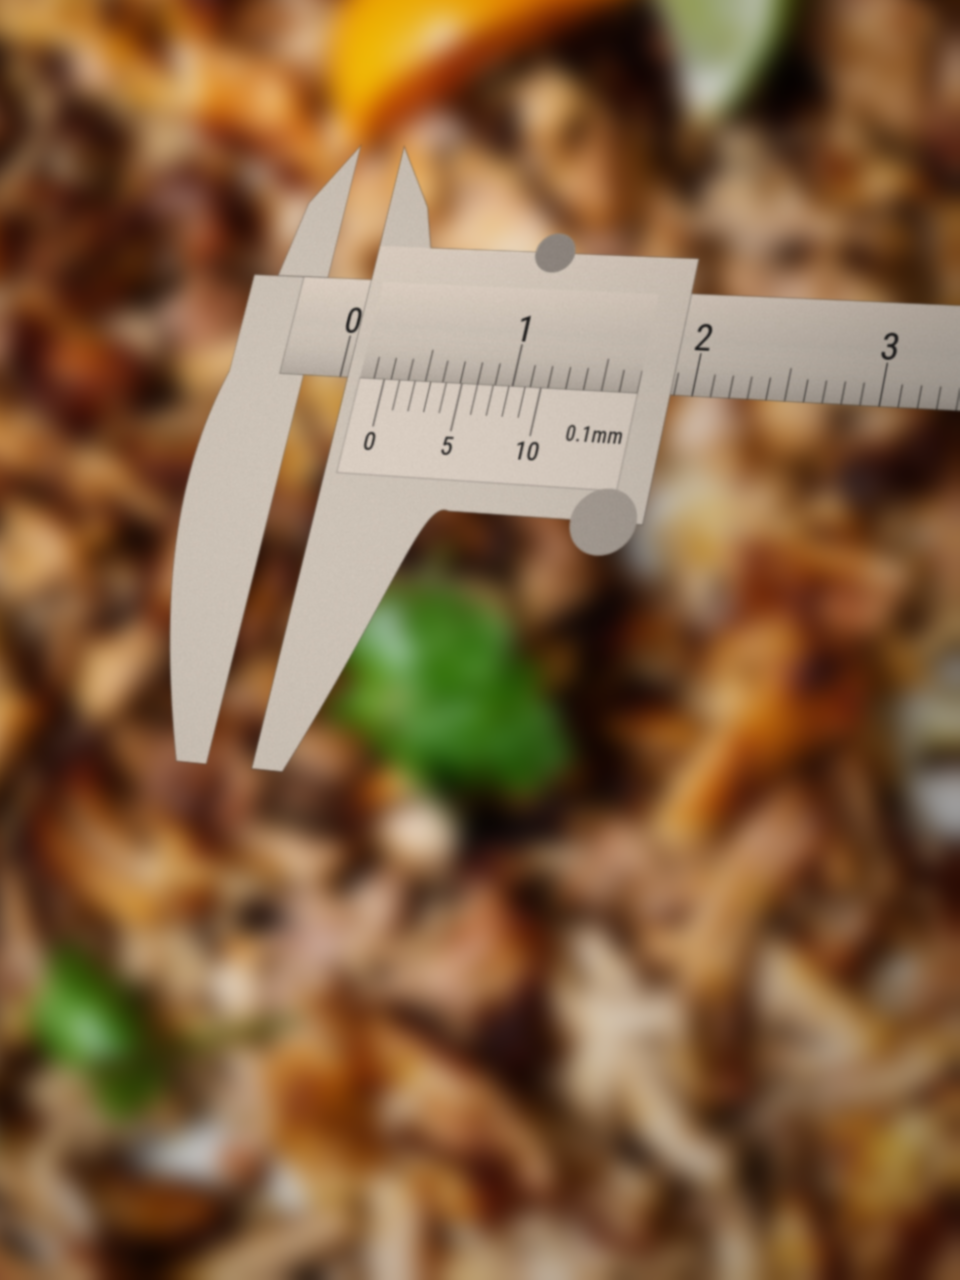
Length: mm 2.6
